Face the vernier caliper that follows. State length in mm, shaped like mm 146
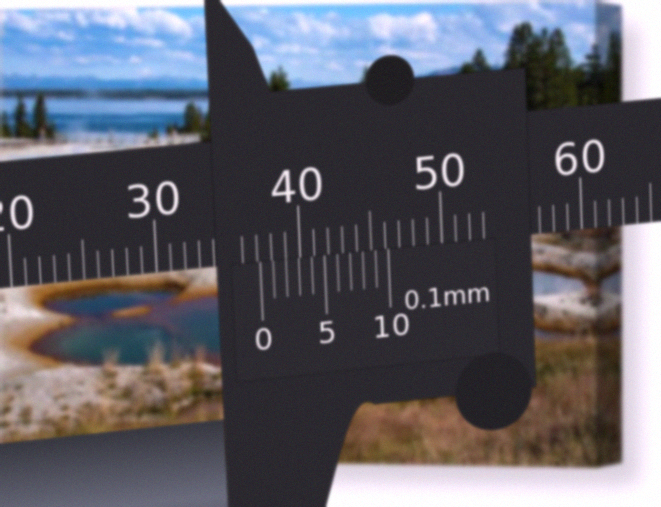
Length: mm 37.2
